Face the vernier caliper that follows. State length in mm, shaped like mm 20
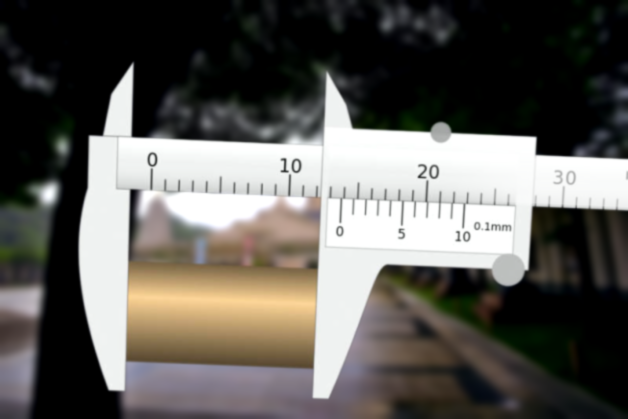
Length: mm 13.8
